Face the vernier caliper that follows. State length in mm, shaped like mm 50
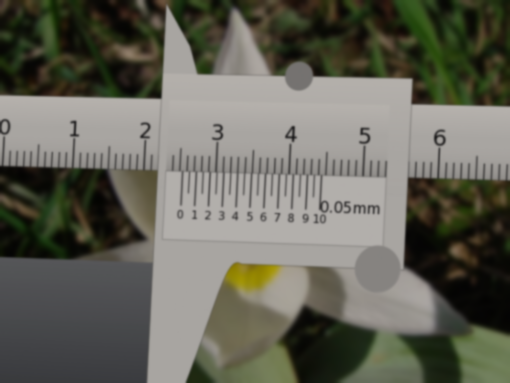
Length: mm 25.4
